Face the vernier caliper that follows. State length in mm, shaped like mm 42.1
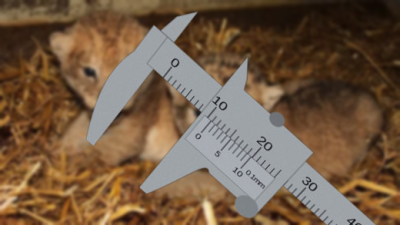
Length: mm 10.8
